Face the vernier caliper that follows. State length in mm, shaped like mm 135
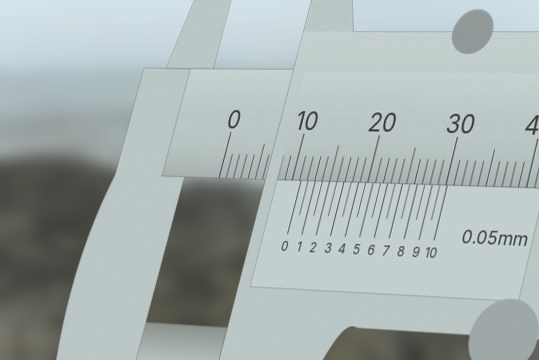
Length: mm 11.2
